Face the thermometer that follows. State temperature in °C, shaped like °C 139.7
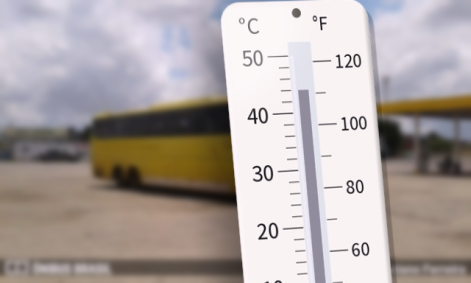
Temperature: °C 44
